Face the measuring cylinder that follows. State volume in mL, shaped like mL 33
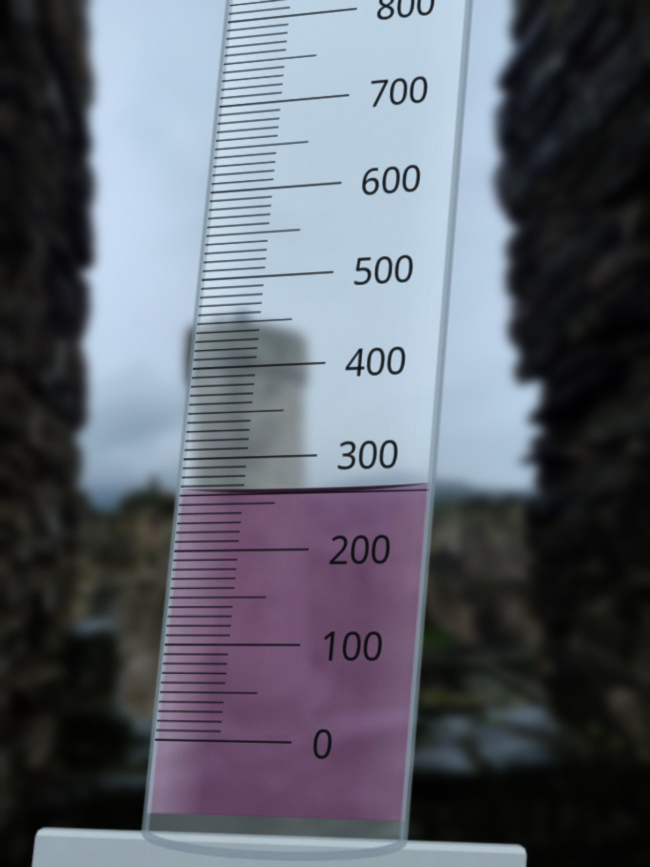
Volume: mL 260
